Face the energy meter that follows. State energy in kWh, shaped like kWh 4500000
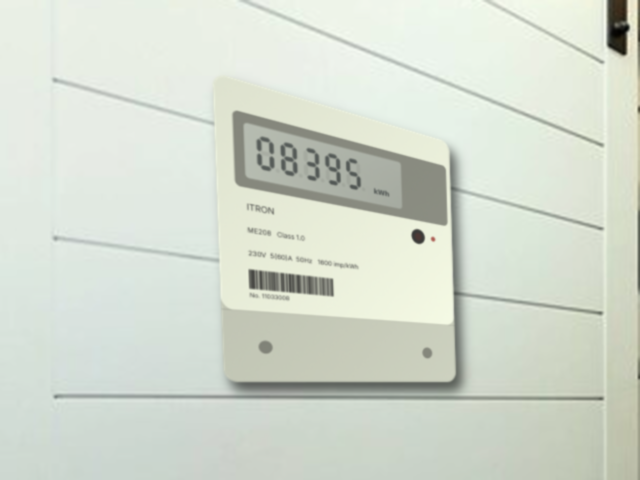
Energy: kWh 8395
